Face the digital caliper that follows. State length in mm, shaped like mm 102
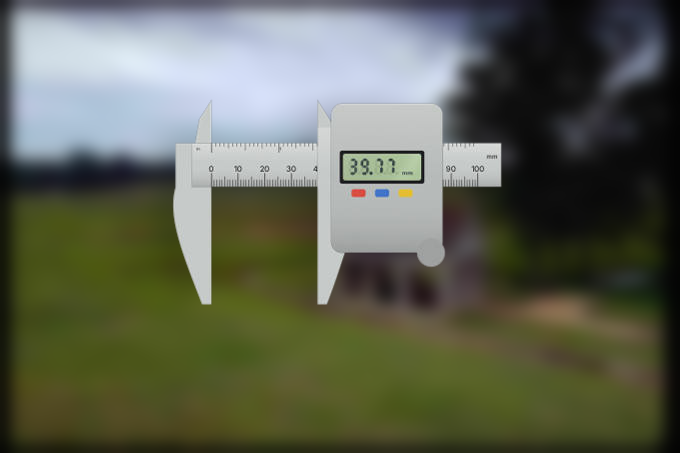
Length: mm 39.77
